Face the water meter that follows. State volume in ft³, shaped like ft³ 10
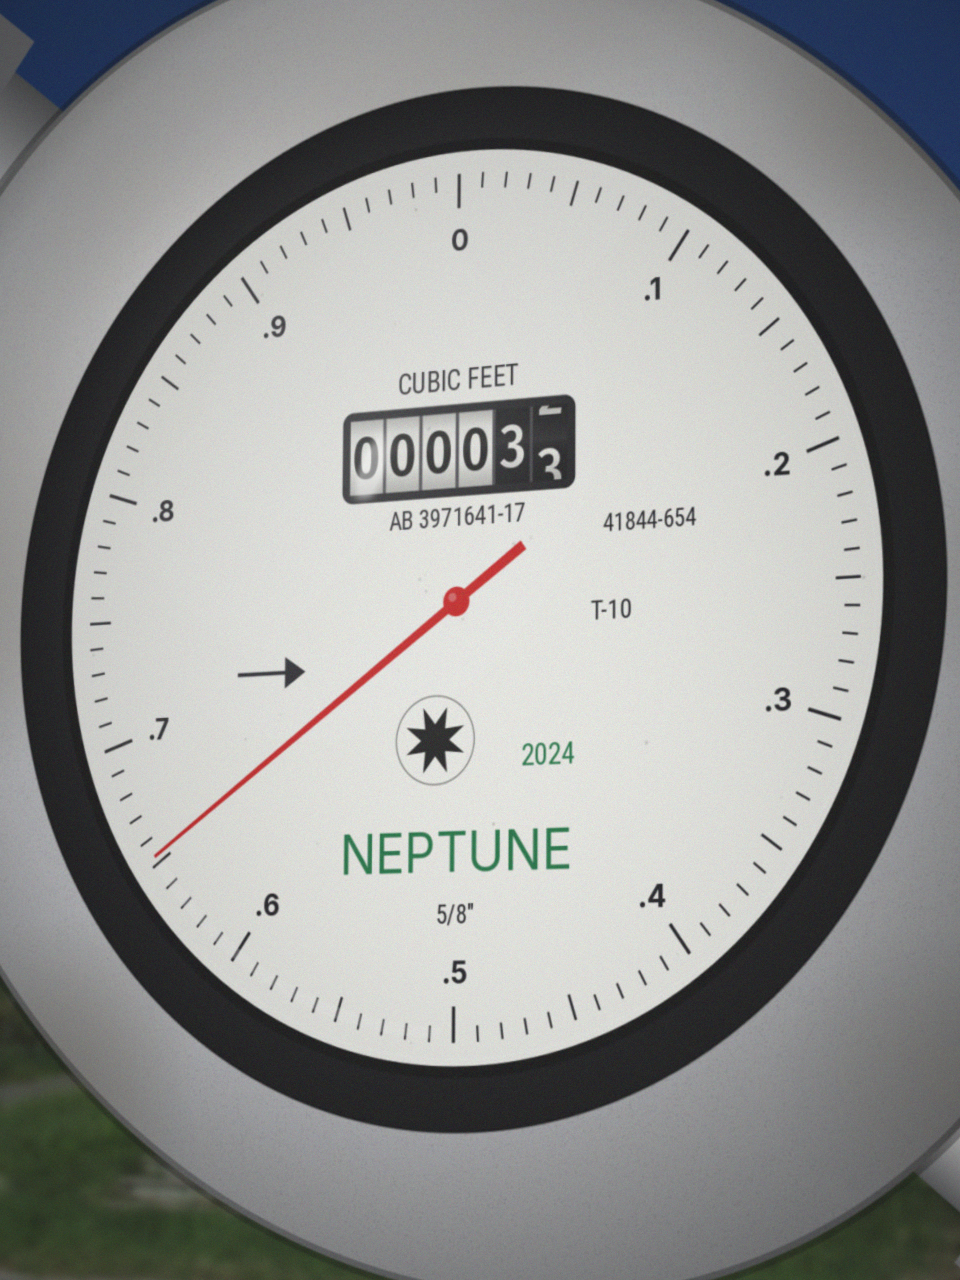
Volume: ft³ 32.65
